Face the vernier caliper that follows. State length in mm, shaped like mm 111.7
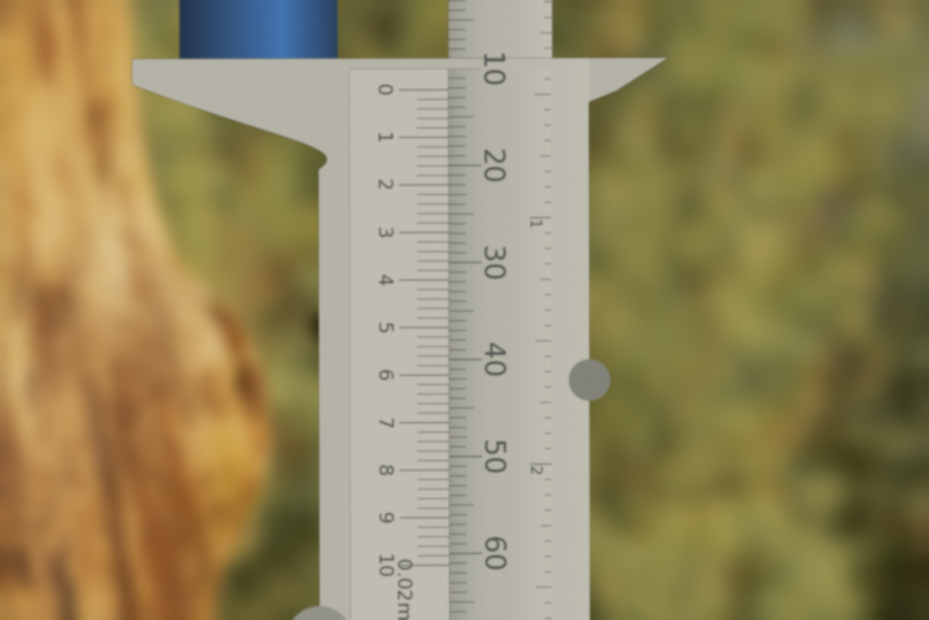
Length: mm 12.2
